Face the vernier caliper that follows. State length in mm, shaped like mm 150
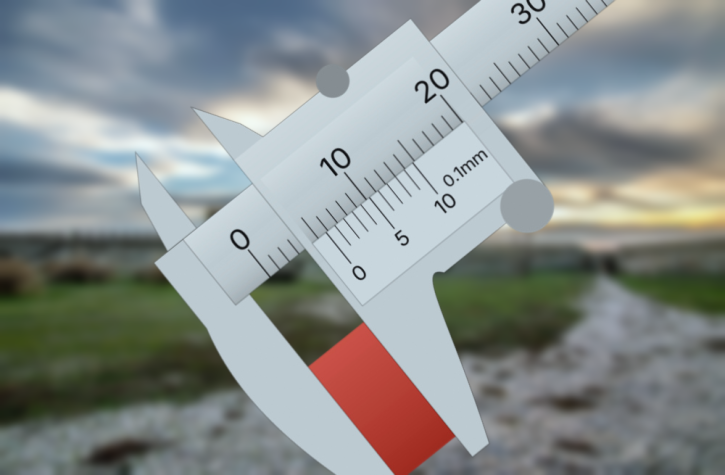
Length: mm 5.8
